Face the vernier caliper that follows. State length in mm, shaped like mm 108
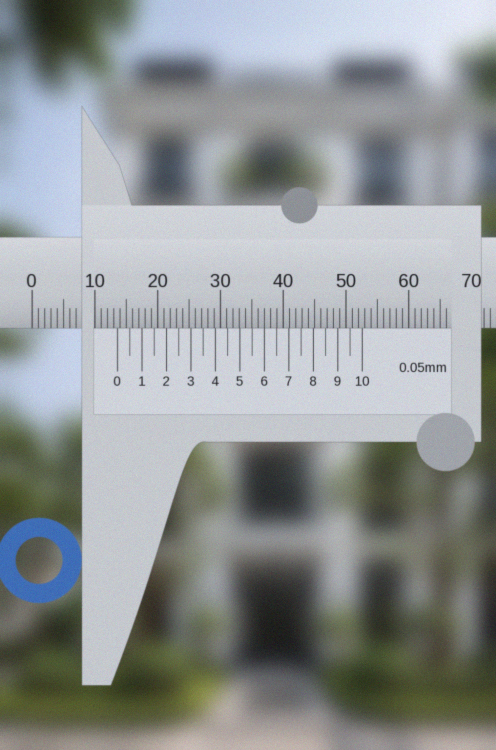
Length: mm 13.6
